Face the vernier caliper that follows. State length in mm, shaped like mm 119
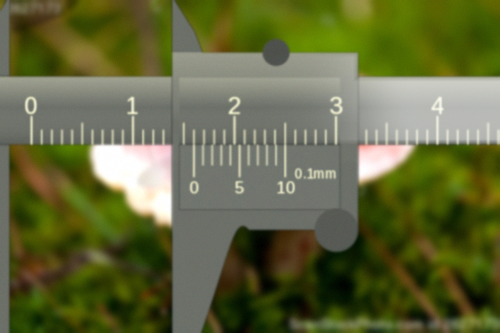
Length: mm 16.0
